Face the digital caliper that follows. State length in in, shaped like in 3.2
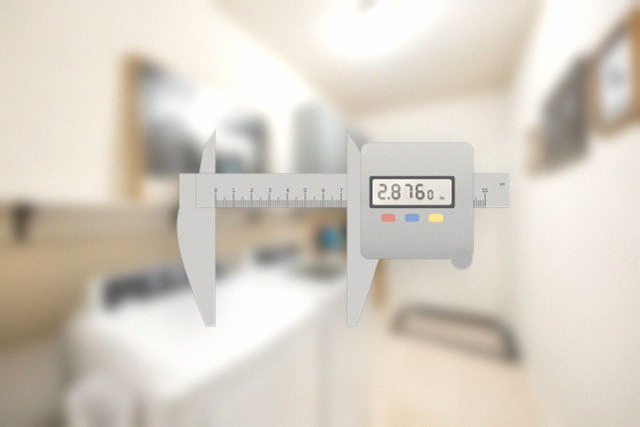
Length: in 2.8760
